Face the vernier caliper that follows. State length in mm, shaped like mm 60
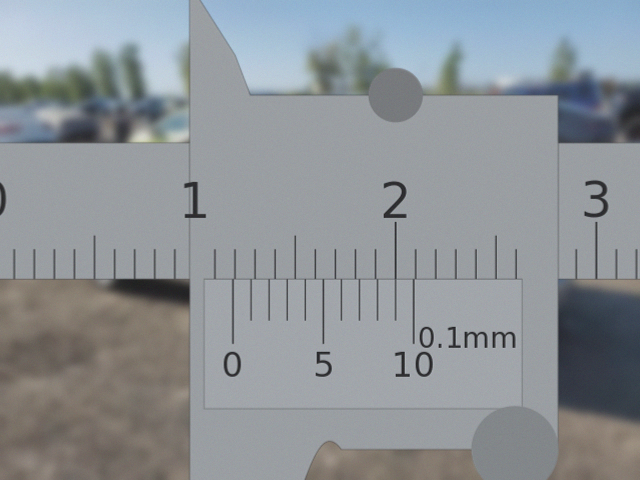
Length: mm 11.9
